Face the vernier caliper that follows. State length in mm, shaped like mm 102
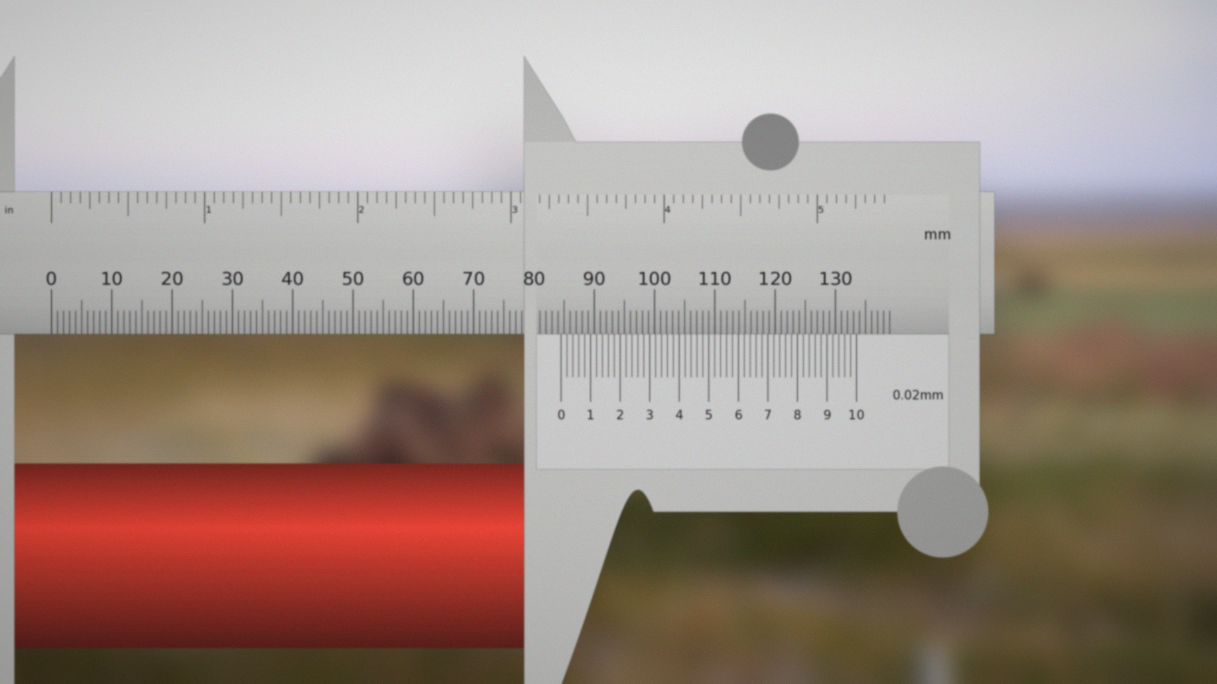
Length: mm 84.5
